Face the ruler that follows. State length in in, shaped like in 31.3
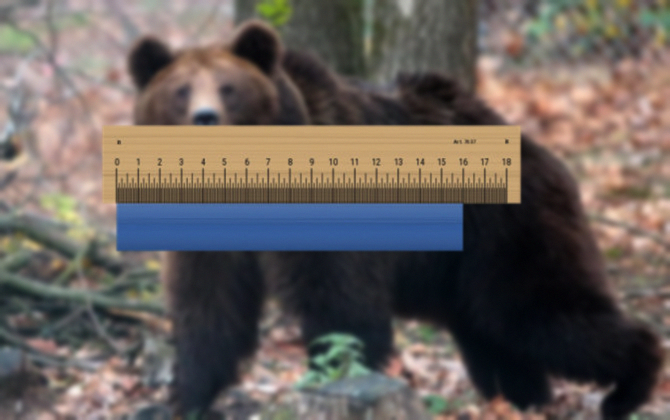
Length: in 16
